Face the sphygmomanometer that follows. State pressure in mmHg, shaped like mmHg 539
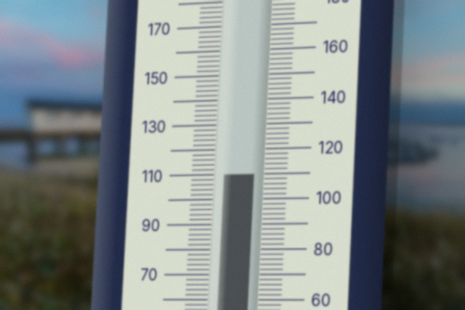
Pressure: mmHg 110
